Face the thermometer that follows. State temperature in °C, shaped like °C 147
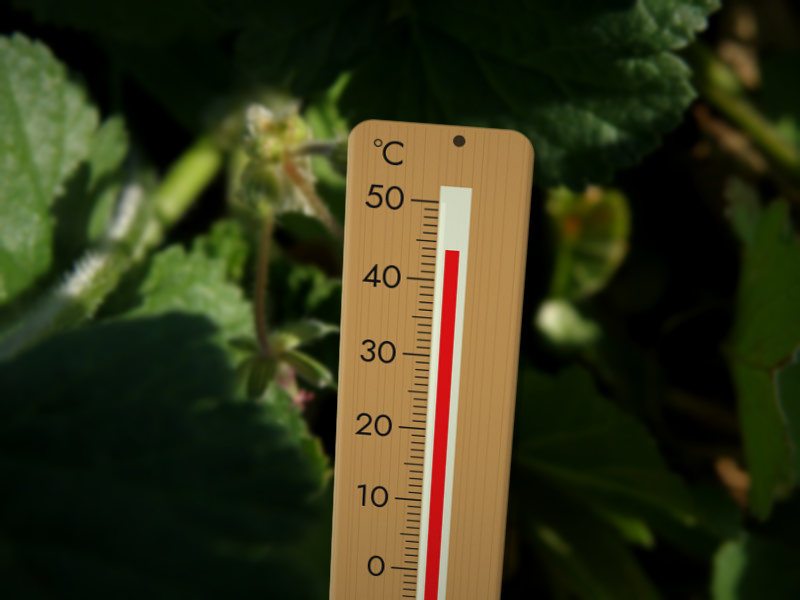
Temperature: °C 44
